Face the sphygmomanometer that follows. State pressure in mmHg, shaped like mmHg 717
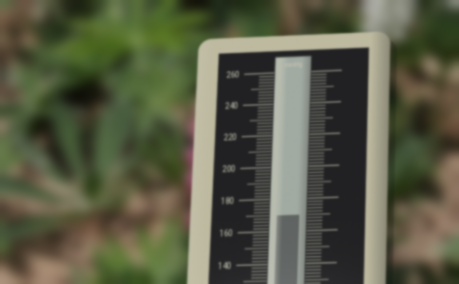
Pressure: mmHg 170
